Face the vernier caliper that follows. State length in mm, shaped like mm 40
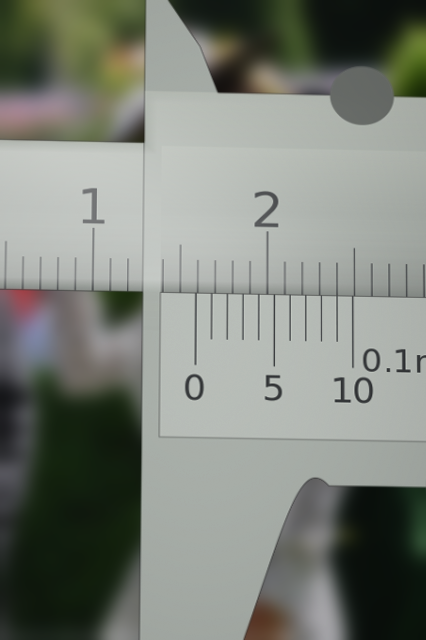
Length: mm 15.9
